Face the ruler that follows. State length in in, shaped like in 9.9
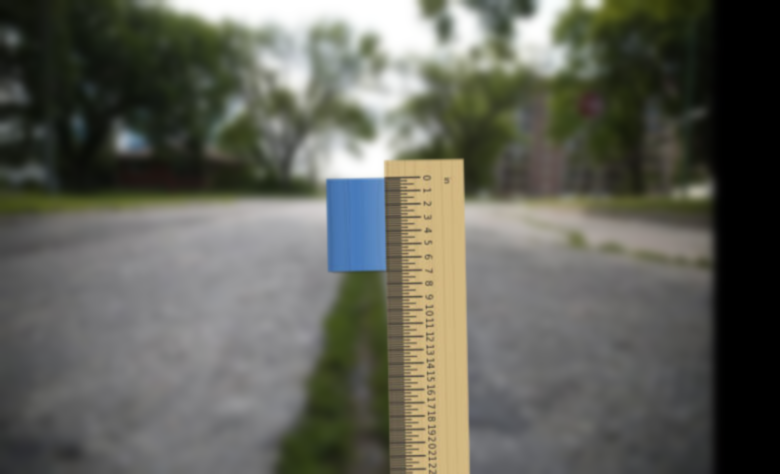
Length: in 7
